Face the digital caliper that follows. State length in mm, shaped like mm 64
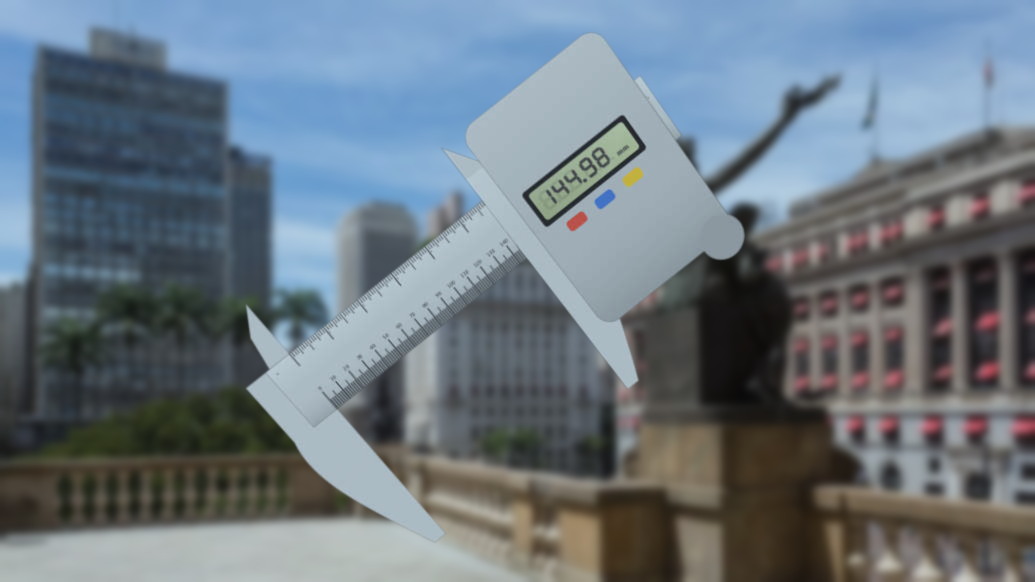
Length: mm 144.98
